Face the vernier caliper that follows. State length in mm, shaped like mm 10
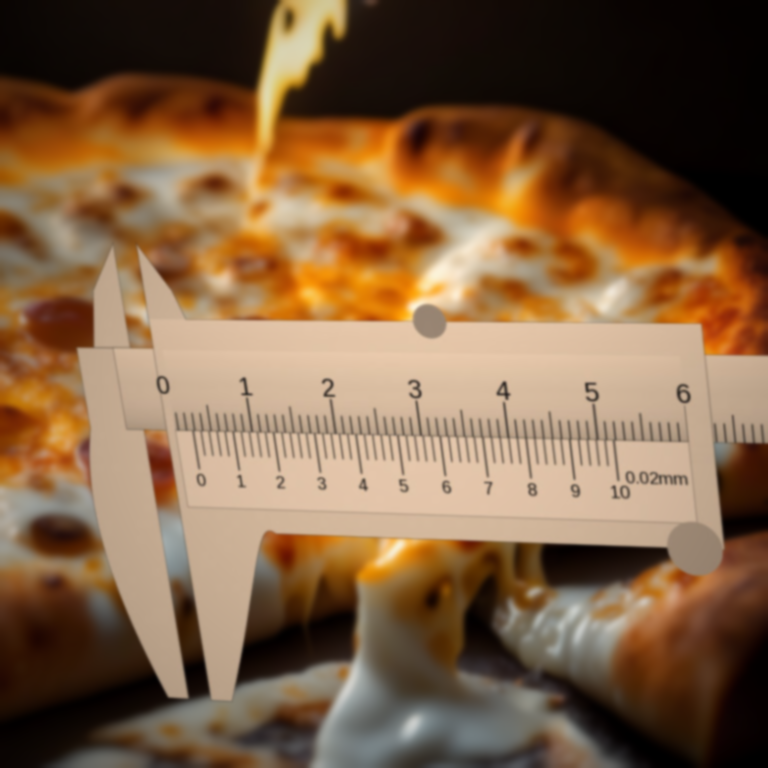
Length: mm 2.8
